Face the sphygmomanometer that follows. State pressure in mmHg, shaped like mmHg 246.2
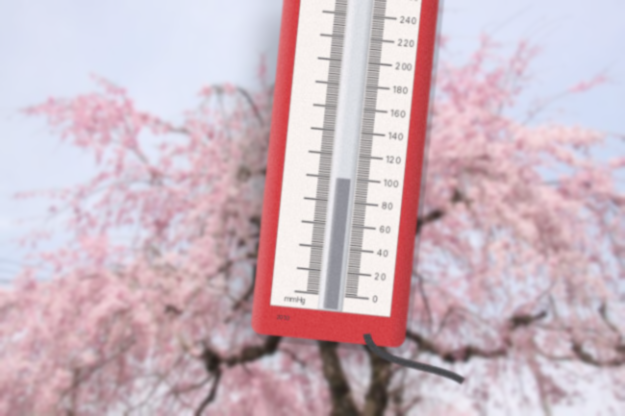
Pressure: mmHg 100
